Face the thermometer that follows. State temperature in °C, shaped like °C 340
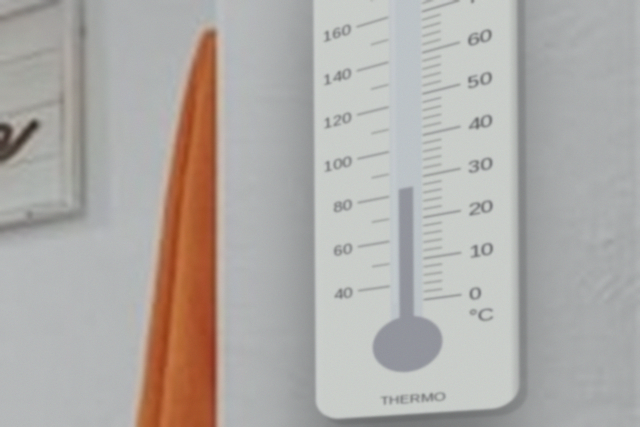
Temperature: °C 28
